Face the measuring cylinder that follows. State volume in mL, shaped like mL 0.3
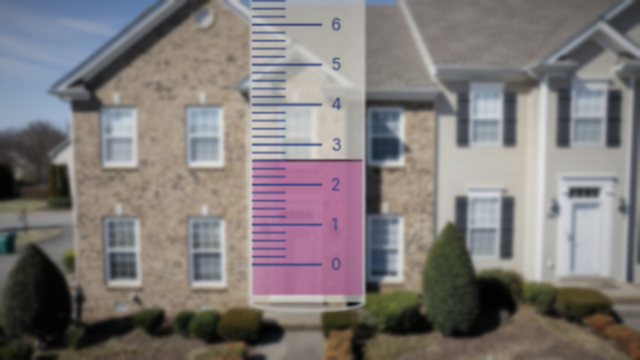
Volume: mL 2.6
